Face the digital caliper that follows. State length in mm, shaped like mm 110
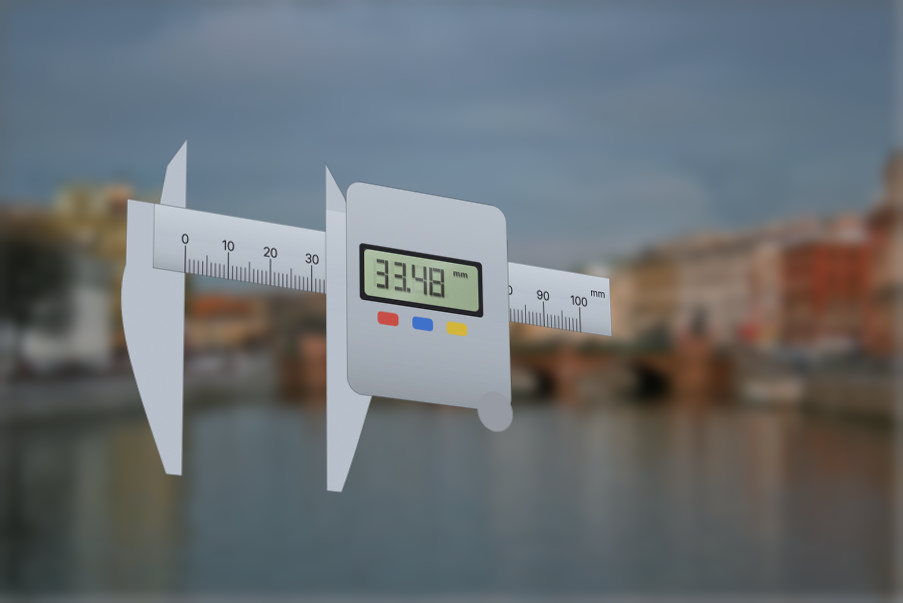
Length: mm 33.48
